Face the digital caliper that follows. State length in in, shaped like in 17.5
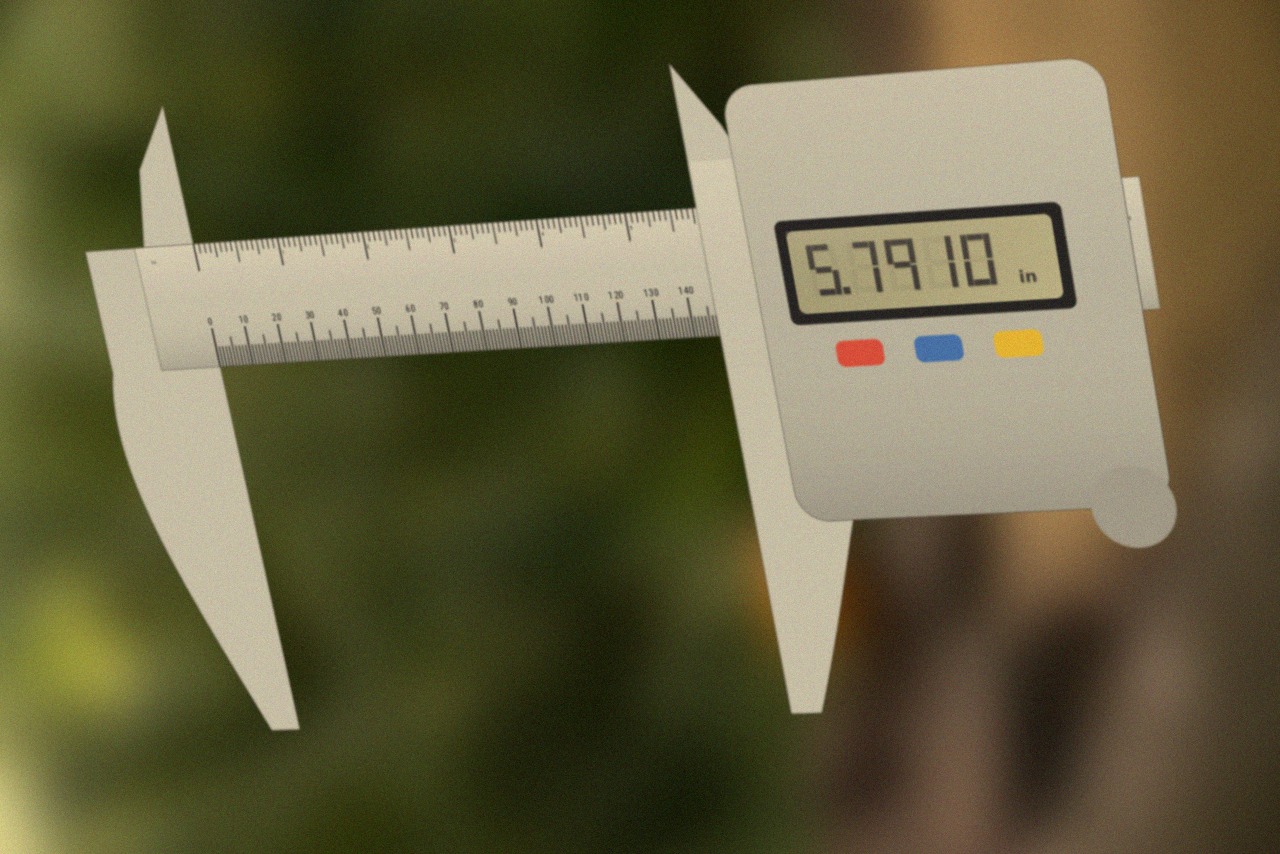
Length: in 5.7910
